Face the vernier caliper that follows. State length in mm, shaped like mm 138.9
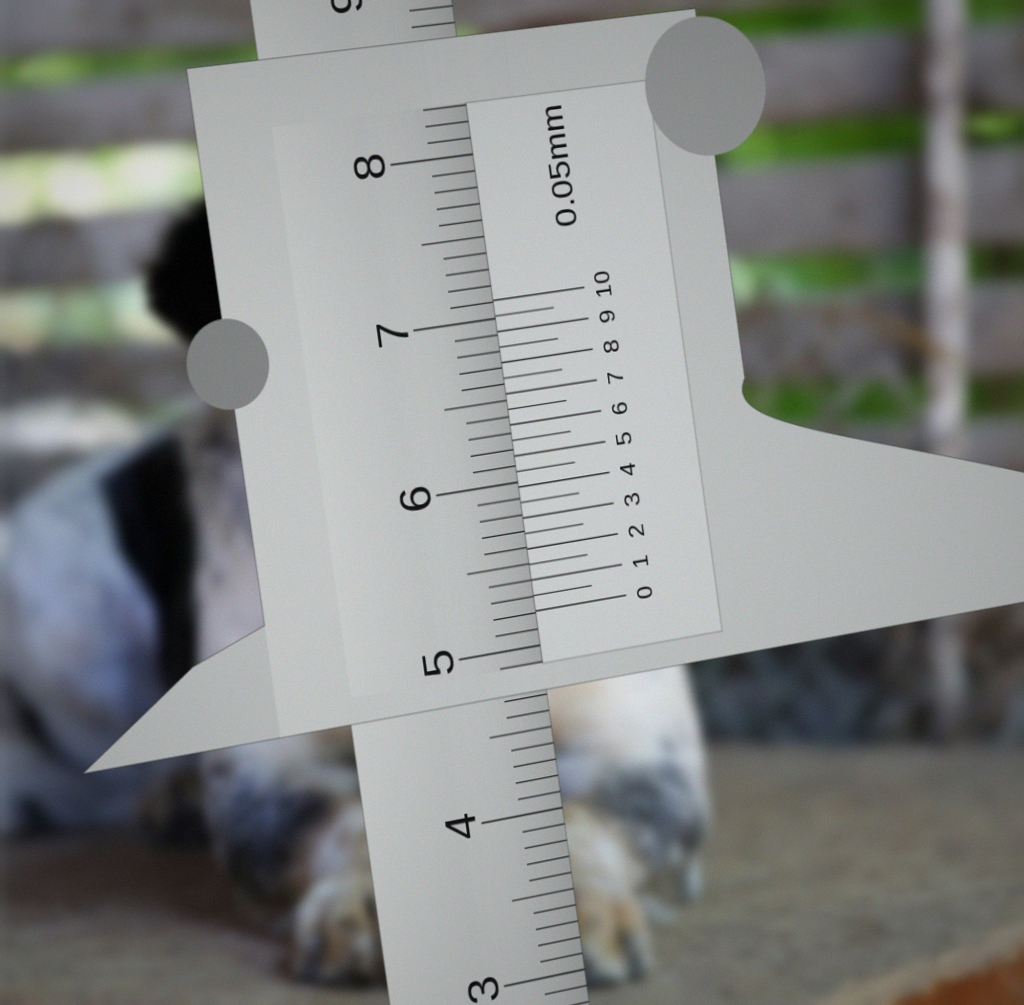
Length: mm 52.1
